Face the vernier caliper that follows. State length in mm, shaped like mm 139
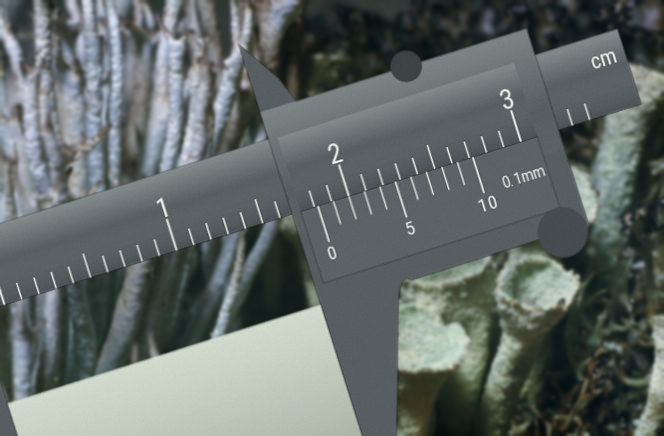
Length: mm 18.2
